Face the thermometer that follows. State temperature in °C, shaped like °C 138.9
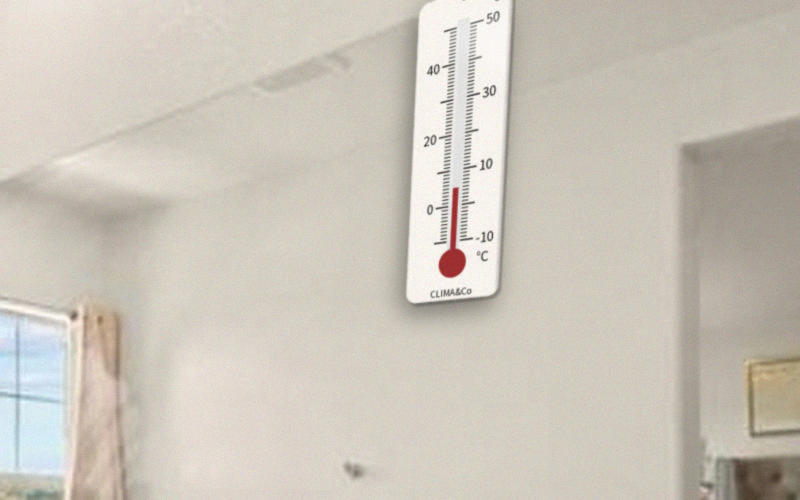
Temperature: °C 5
